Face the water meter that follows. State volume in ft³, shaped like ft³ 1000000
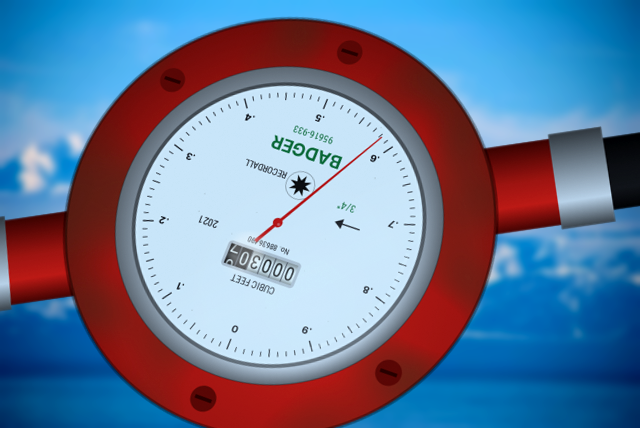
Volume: ft³ 306.58
